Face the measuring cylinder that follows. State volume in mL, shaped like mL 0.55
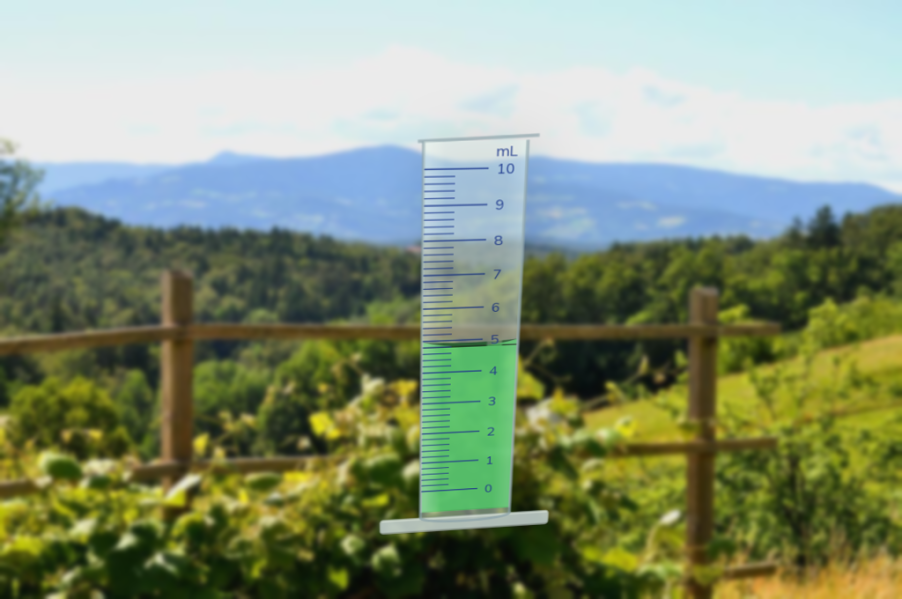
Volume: mL 4.8
